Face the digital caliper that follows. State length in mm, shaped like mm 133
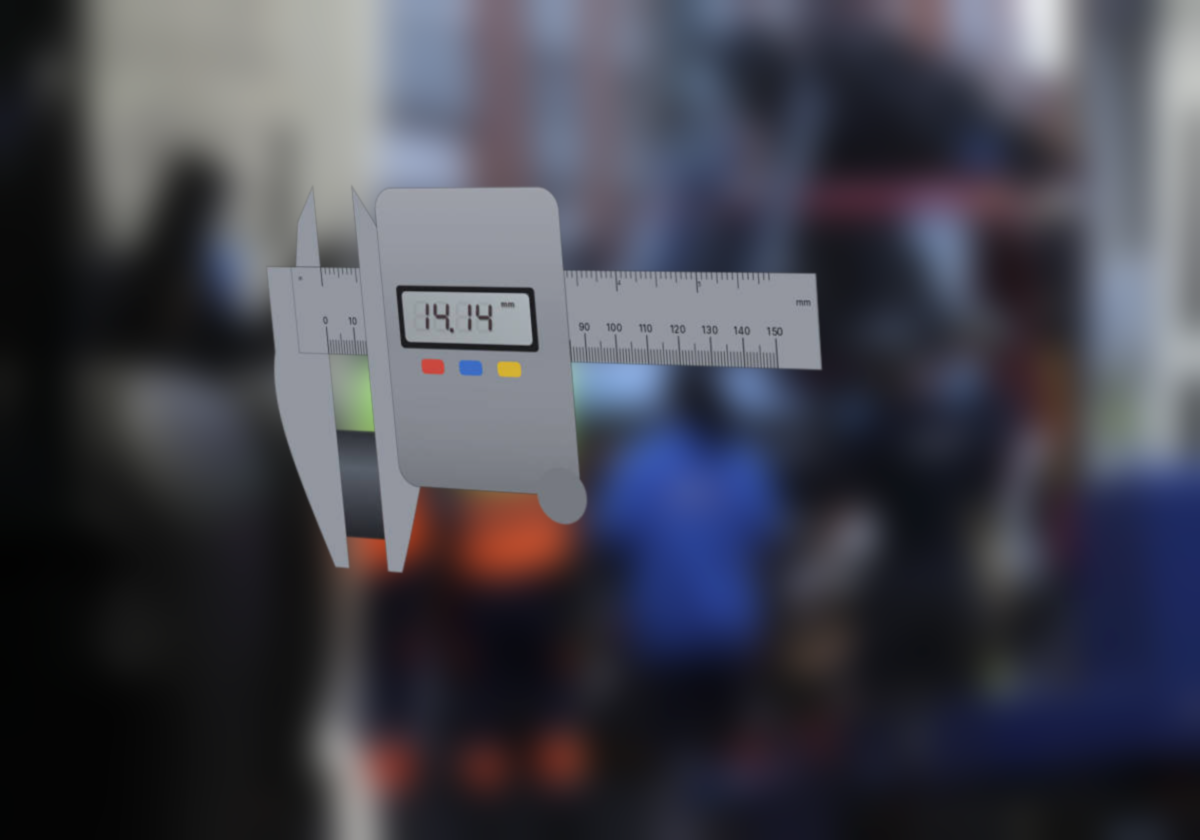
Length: mm 14.14
